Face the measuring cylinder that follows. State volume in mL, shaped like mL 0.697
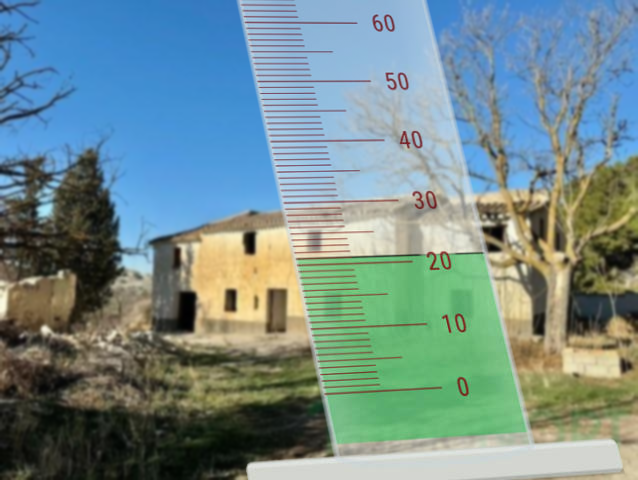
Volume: mL 21
